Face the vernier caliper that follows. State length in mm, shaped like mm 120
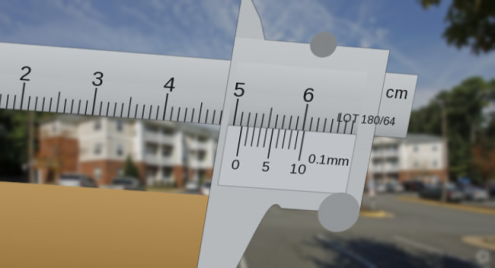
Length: mm 51.2
